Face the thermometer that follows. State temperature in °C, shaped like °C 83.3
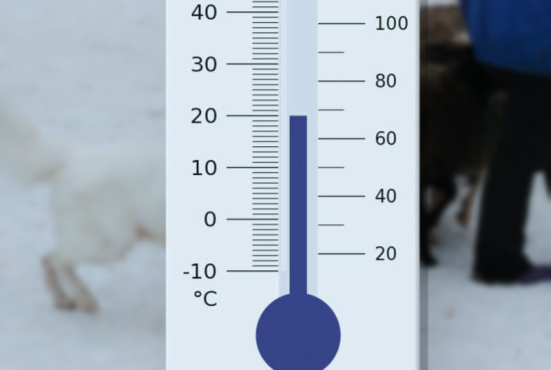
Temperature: °C 20
